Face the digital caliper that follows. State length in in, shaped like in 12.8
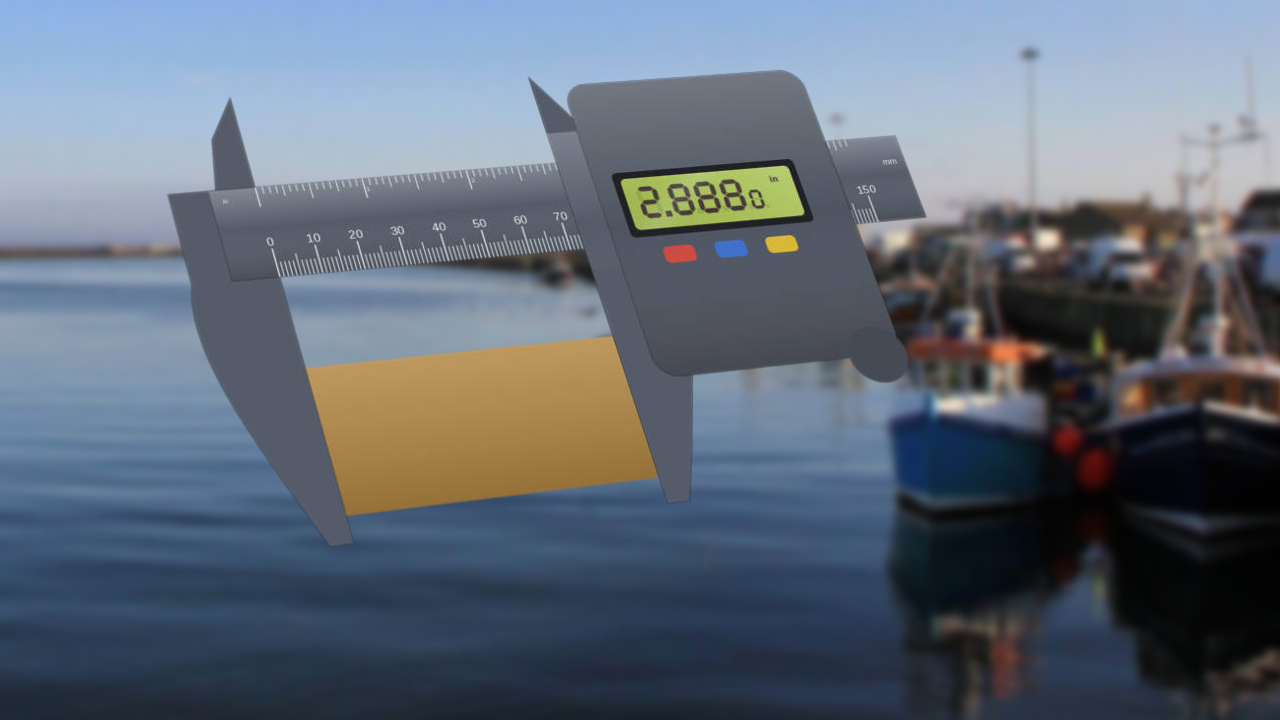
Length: in 2.8880
